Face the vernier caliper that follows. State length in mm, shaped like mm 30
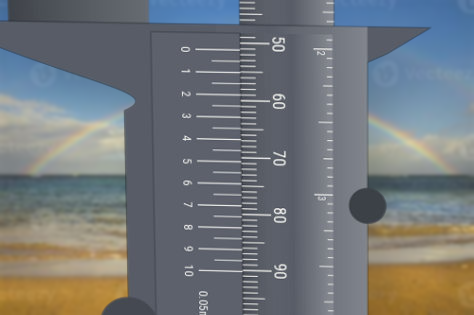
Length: mm 51.2
